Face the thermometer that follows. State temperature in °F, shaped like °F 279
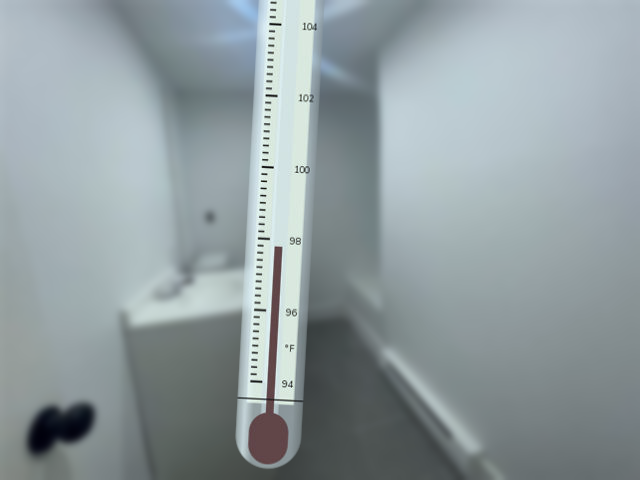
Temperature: °F 97.8
